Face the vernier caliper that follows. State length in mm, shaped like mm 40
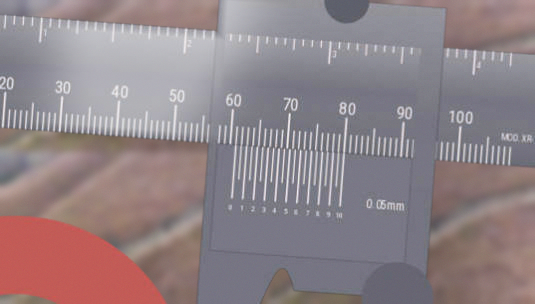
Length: mm 61.0
